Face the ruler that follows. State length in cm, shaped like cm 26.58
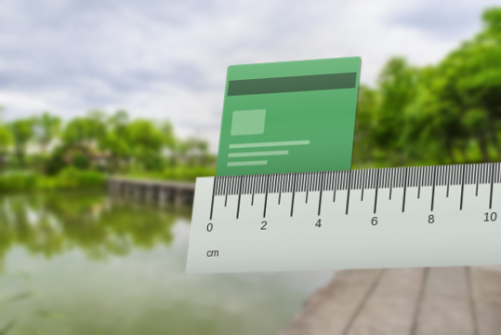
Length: cm 5
